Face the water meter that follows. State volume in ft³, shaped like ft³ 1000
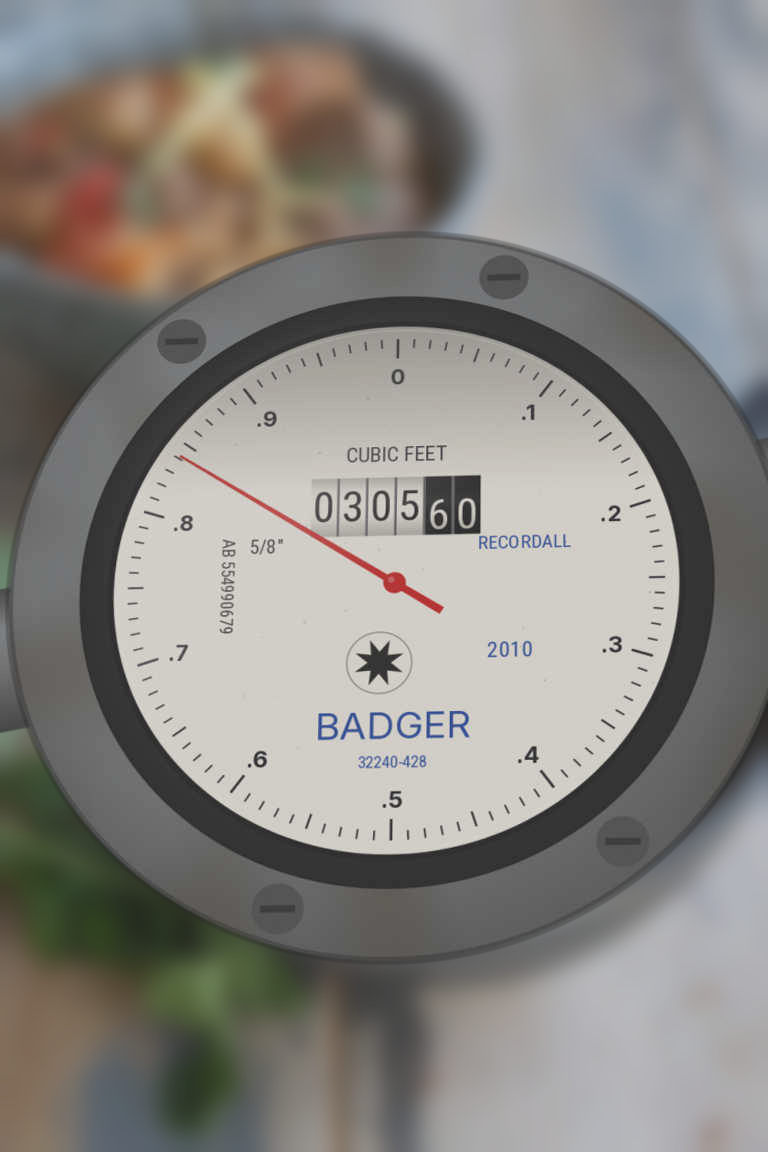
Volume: ft³ 30559.84
